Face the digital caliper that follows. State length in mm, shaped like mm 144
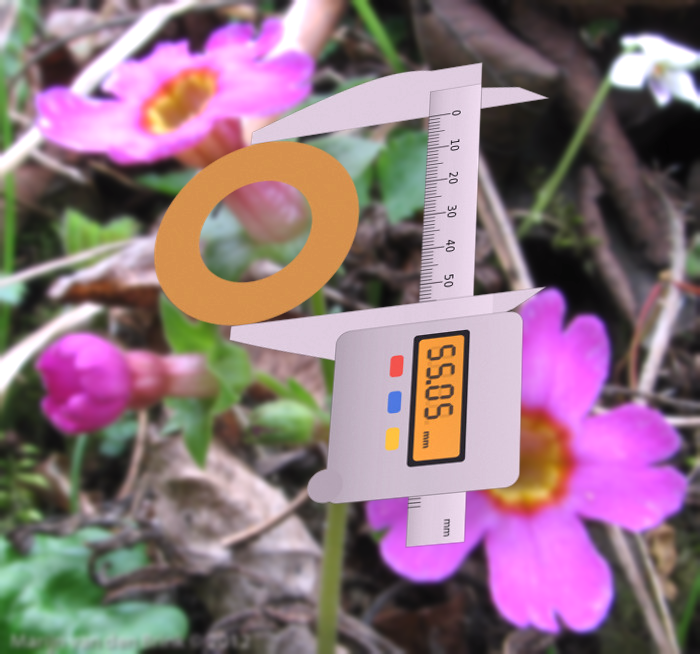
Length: mm 55.05
